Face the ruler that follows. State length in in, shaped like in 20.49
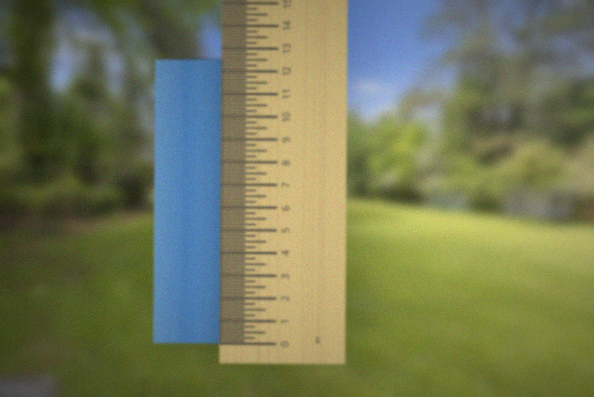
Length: in 12.5
